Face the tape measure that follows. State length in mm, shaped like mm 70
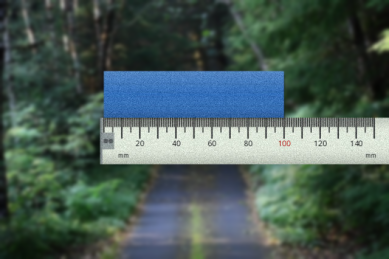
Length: mm 100
